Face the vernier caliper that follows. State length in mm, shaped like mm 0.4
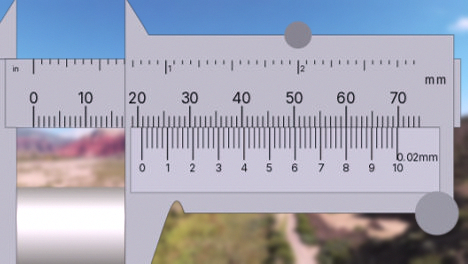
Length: mm 20.8
